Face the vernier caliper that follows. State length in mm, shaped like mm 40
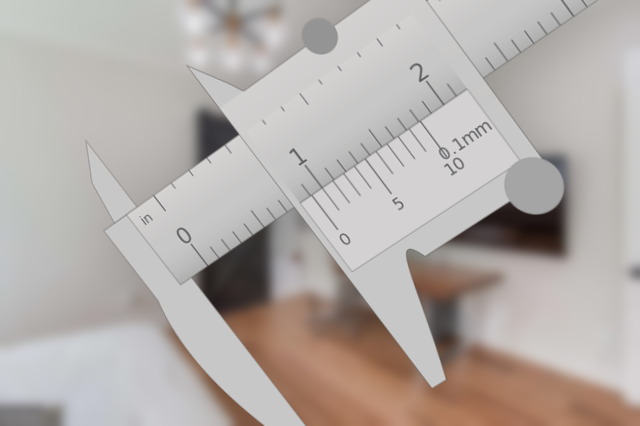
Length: mm 9.1
